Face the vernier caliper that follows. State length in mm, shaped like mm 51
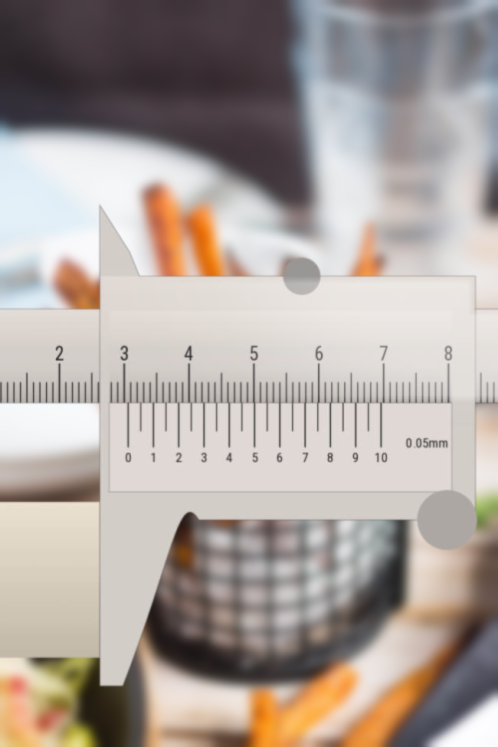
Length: mm 30.6
